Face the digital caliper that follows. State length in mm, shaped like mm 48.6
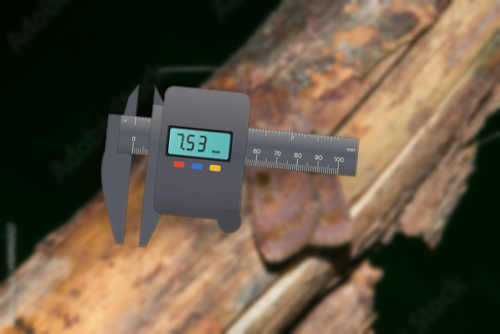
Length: mm 7.53
